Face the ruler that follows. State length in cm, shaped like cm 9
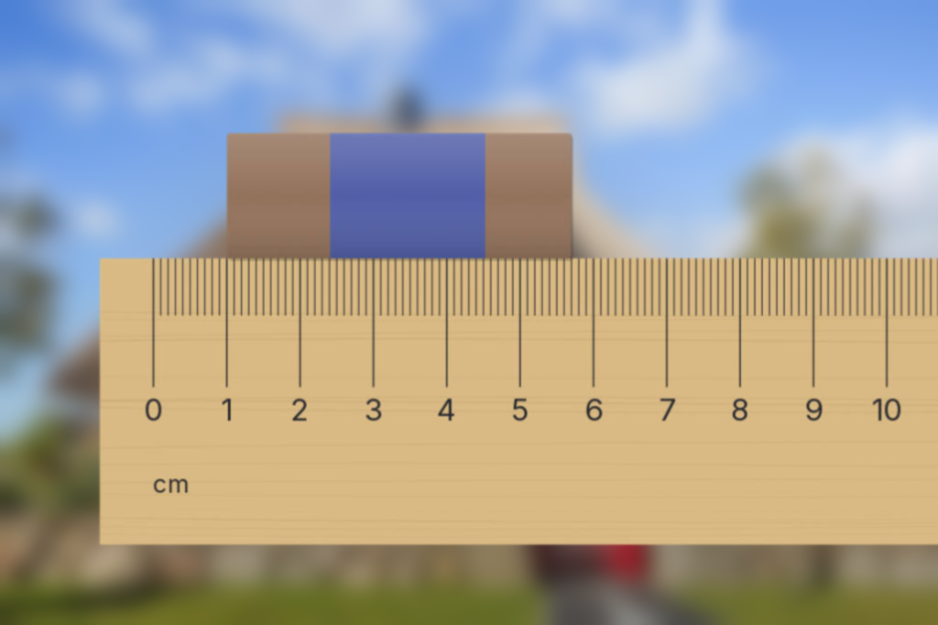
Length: cm 4.7
